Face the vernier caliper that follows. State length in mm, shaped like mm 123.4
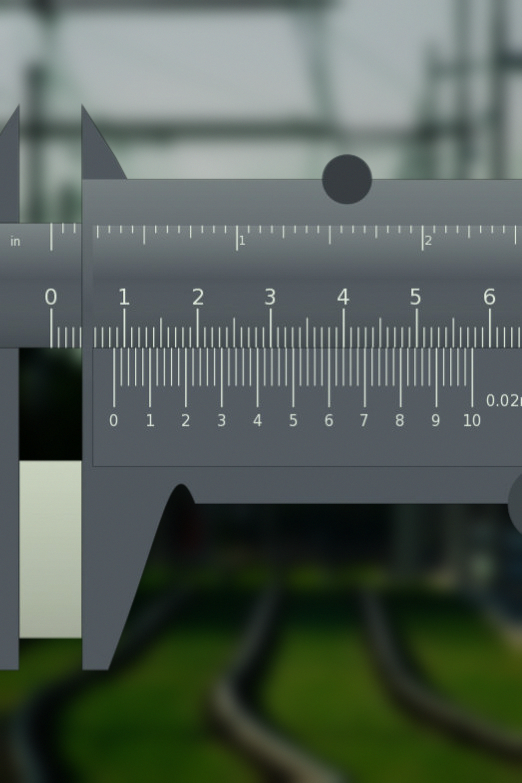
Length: mm 8.6
